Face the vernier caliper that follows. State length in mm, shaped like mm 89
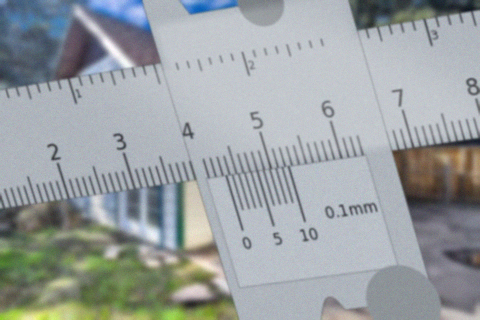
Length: mm 43.5
